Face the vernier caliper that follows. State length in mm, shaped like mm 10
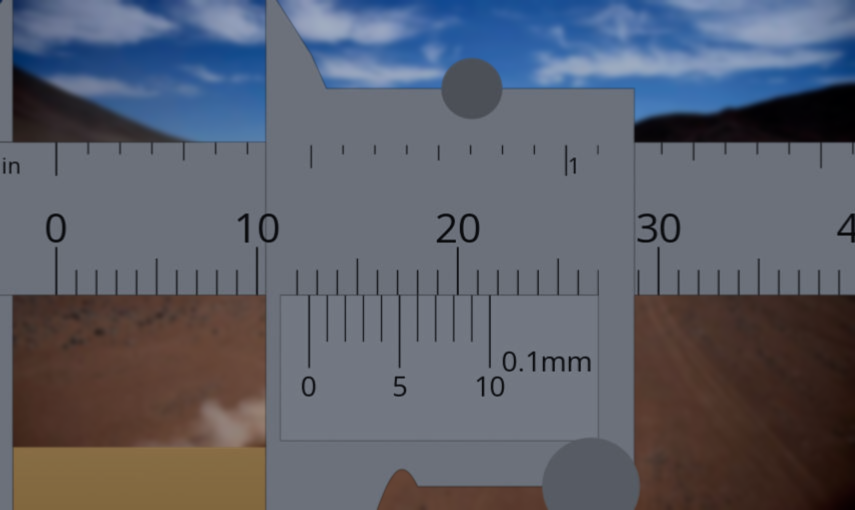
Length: mm 12.6
